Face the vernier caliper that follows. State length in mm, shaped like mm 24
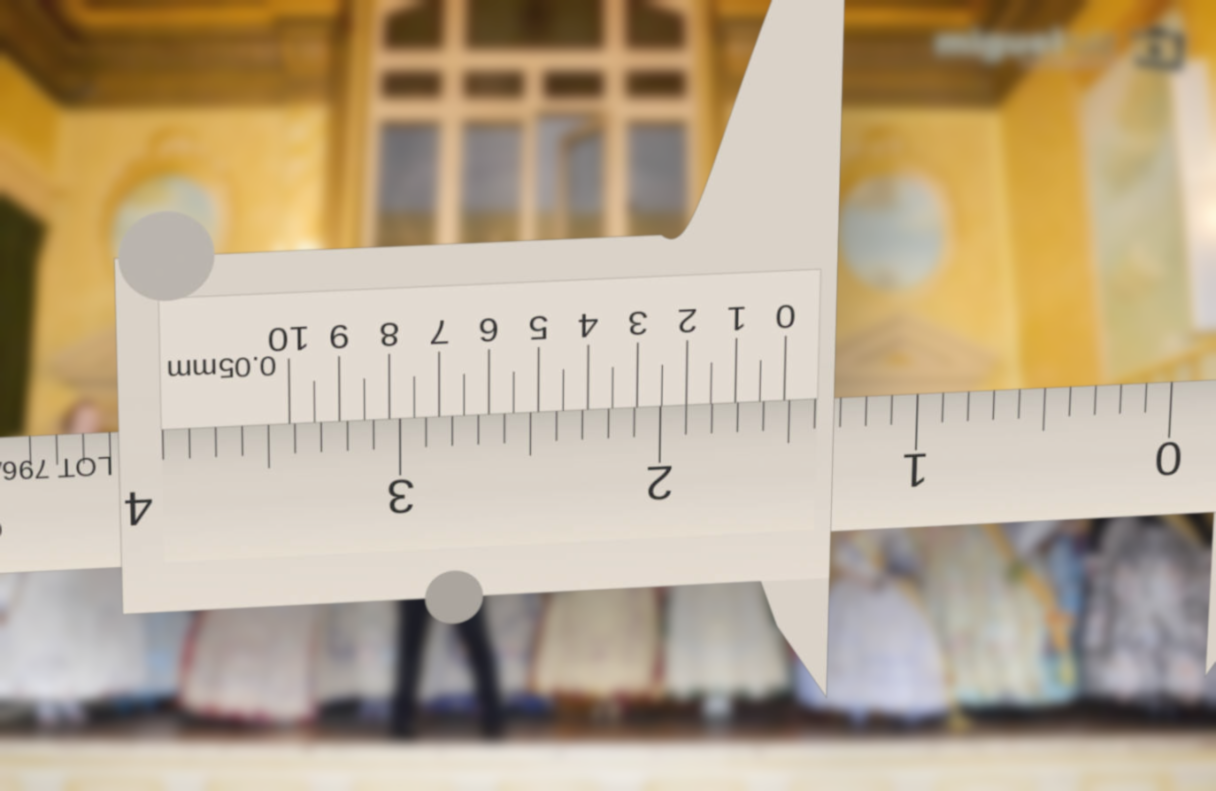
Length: mm 15.2
